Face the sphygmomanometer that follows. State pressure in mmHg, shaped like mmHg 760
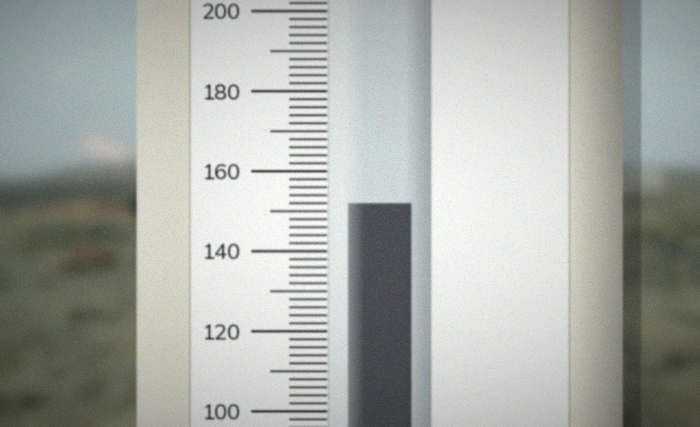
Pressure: mmHg 152
